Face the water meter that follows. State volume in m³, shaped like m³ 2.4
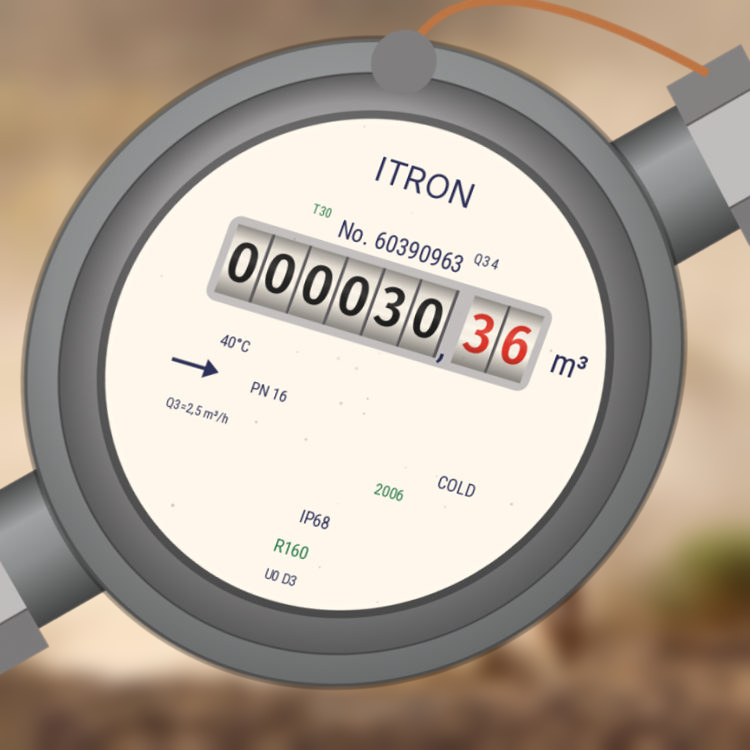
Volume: m³ 30.36
